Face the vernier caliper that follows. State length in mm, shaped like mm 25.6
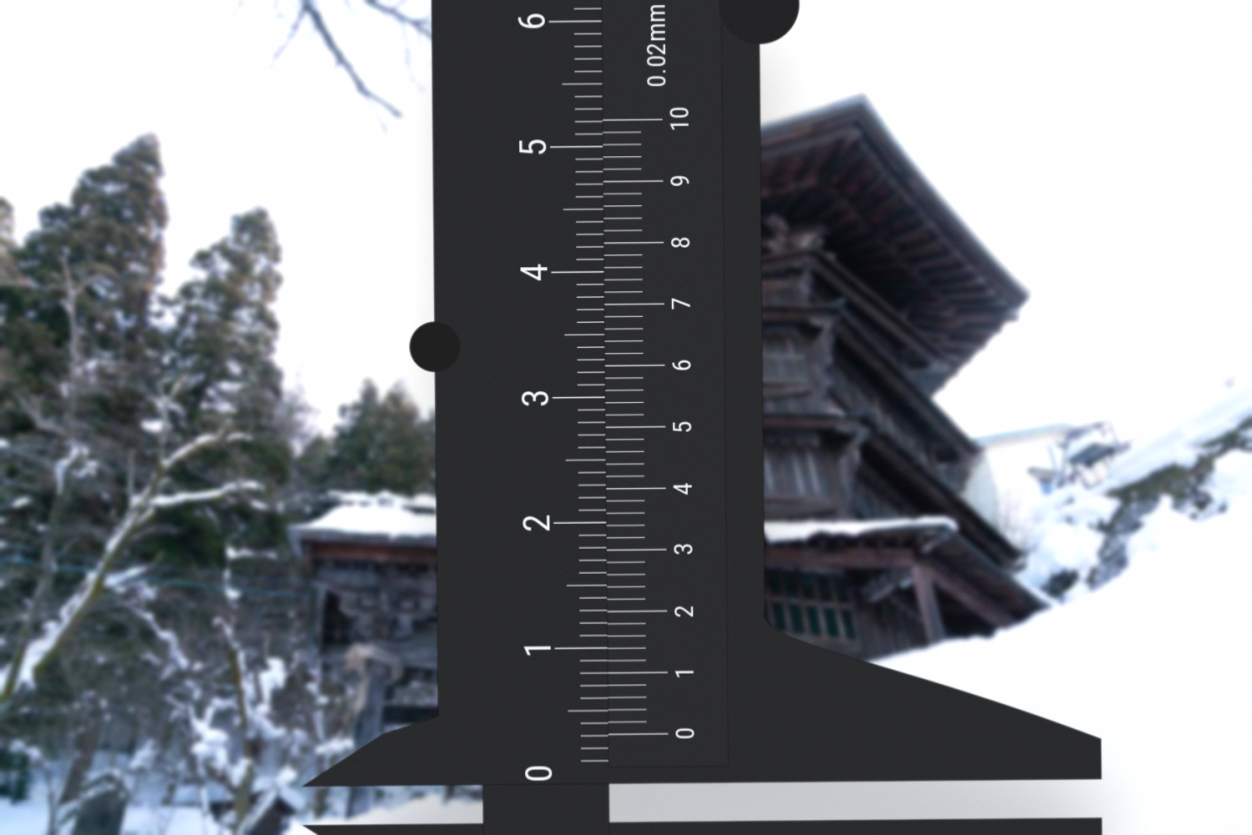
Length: mm 3.1
